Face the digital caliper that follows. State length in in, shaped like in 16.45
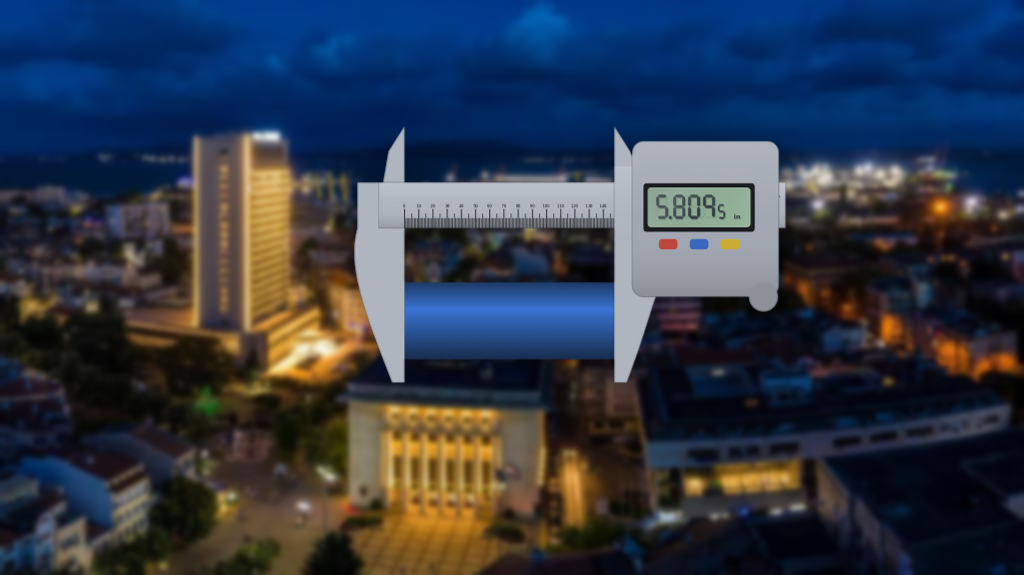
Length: in 5.8095
